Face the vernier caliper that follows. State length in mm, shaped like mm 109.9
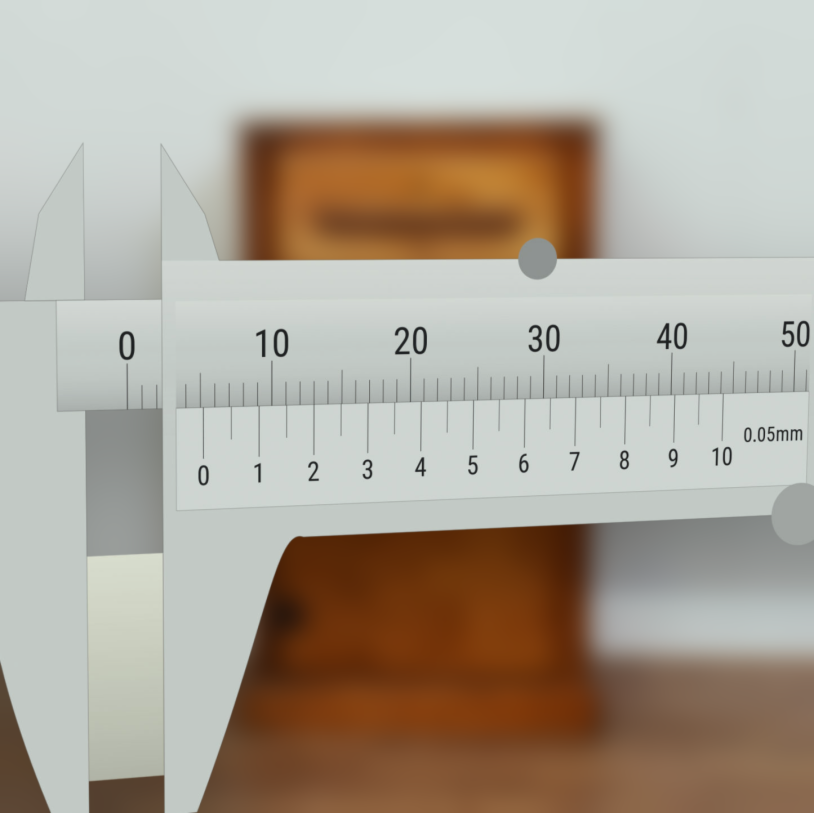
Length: mm 5.2
